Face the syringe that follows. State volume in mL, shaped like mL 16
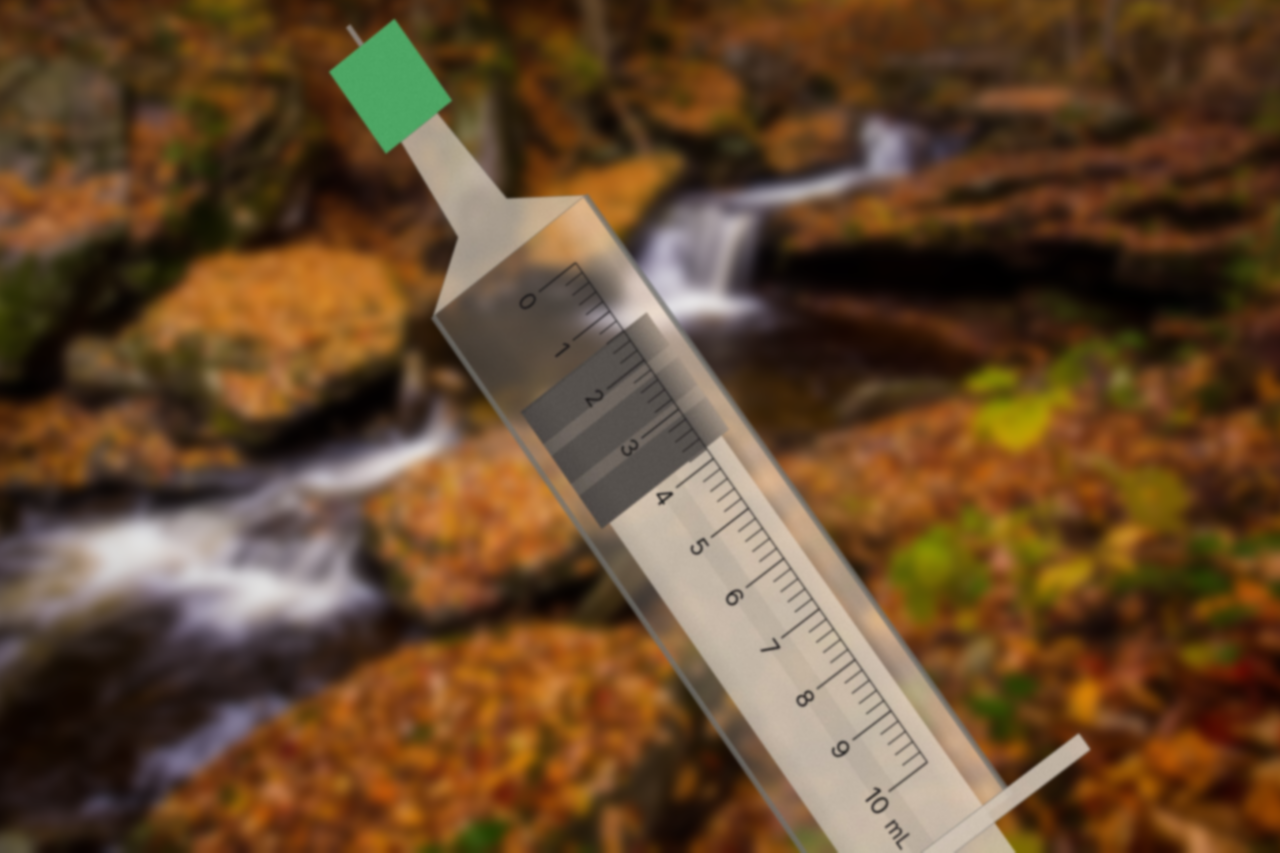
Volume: mL 1.4
